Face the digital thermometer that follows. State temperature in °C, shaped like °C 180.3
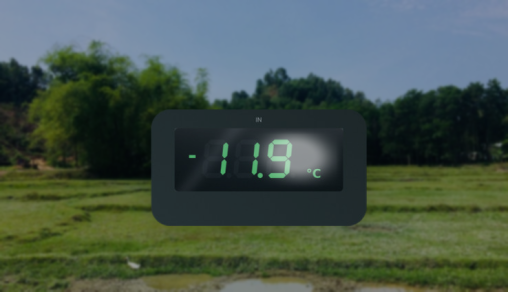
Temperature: °C -11.9
